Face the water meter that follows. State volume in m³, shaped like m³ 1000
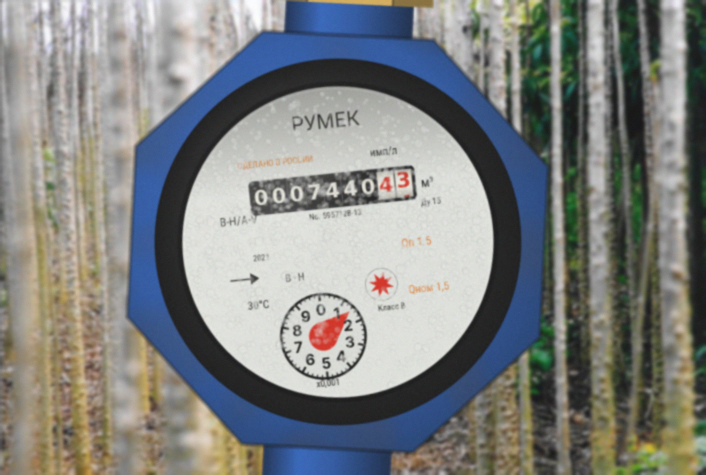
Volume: m³ 7440.431
